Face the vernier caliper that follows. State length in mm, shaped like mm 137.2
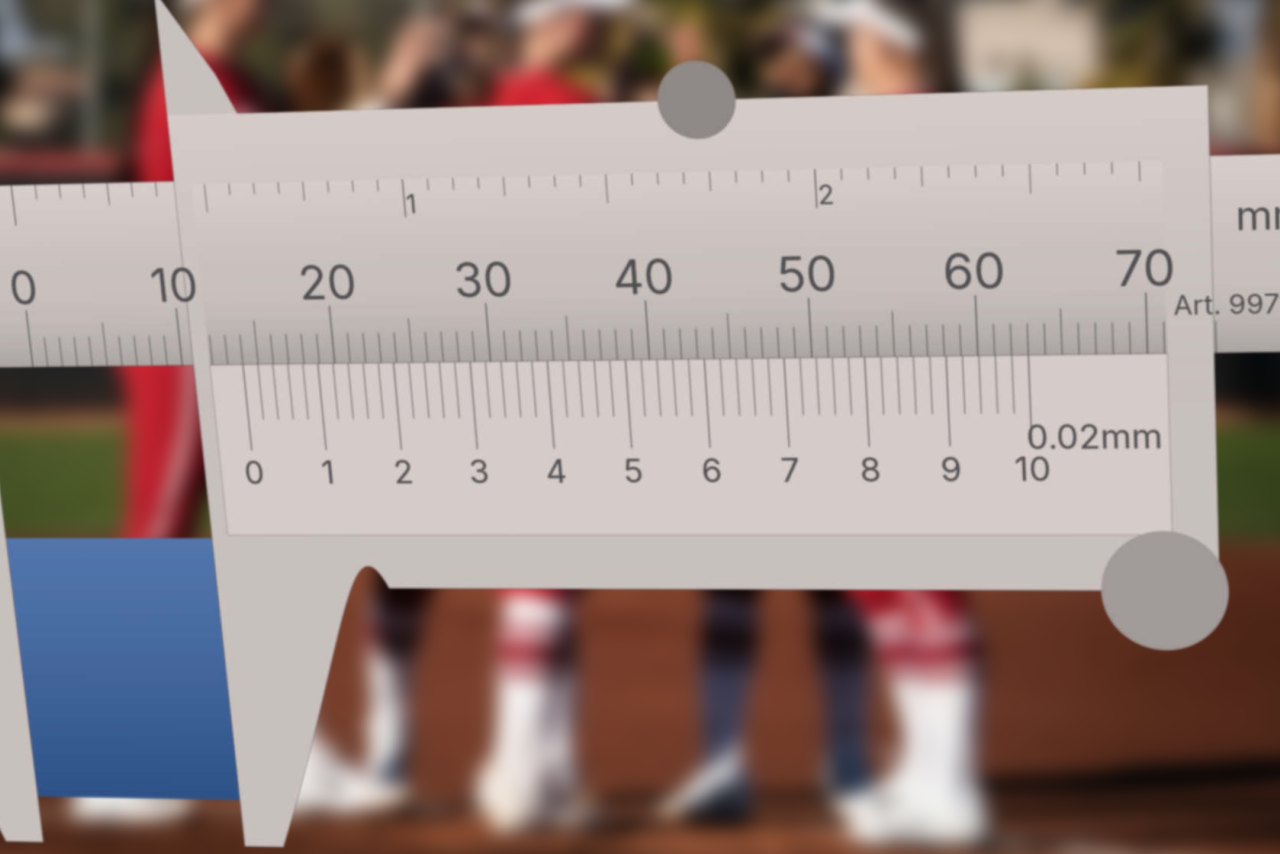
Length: mm 14.0
